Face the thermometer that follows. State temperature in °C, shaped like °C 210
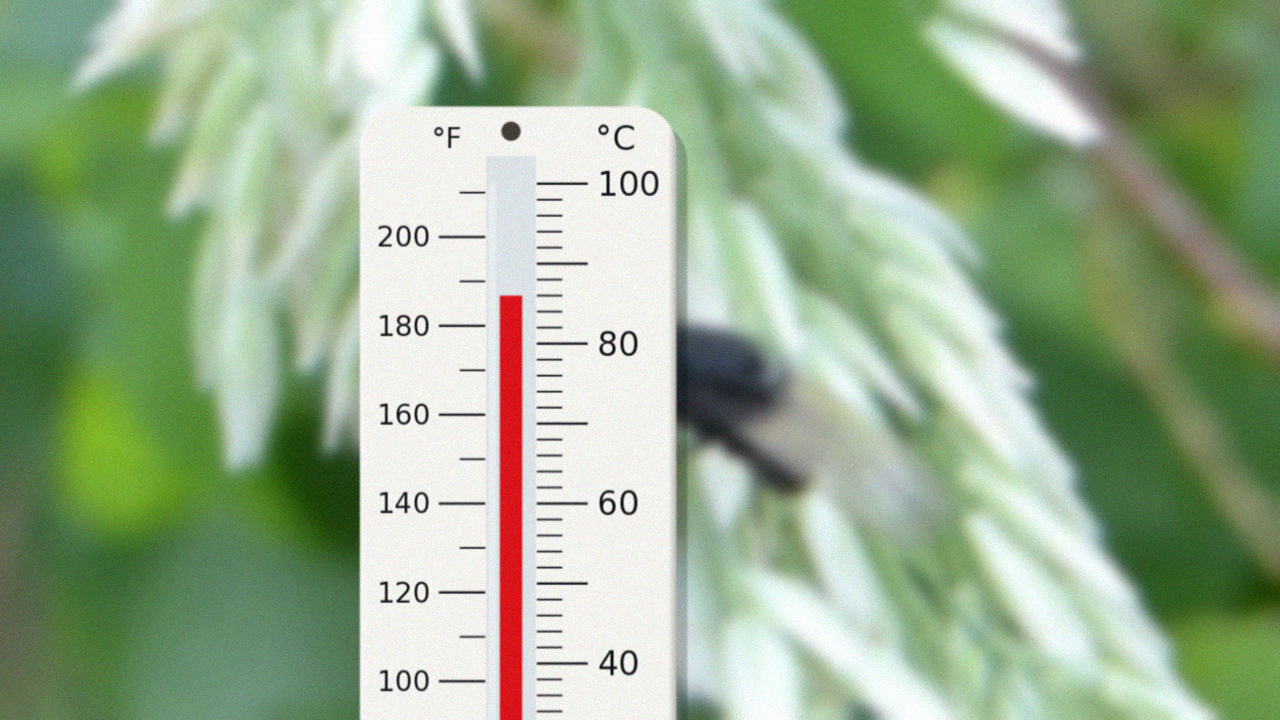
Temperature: °C 86
